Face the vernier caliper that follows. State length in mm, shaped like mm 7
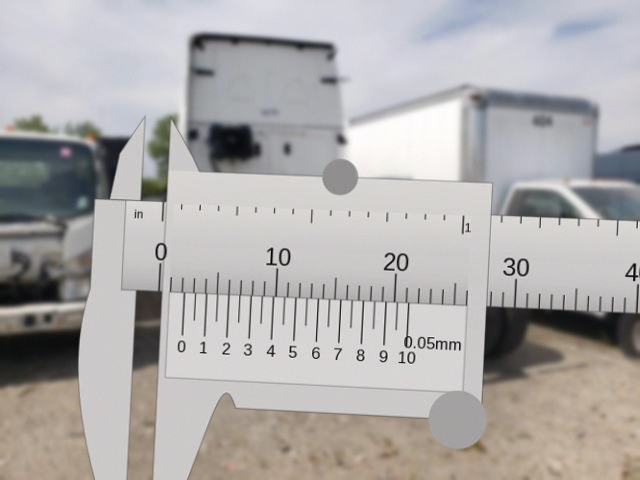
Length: mm 2.2
